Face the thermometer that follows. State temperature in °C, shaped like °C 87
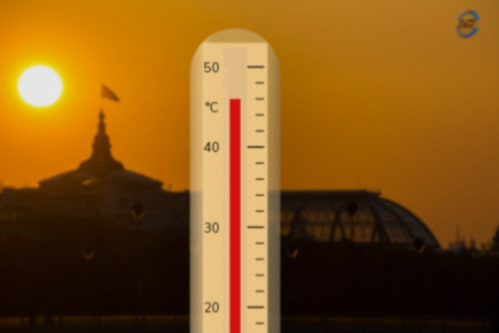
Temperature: °C 46
